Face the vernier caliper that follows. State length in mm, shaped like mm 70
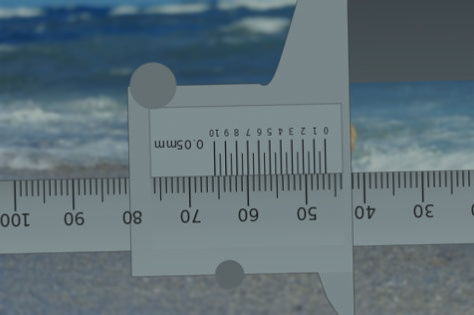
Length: mm 46.6
